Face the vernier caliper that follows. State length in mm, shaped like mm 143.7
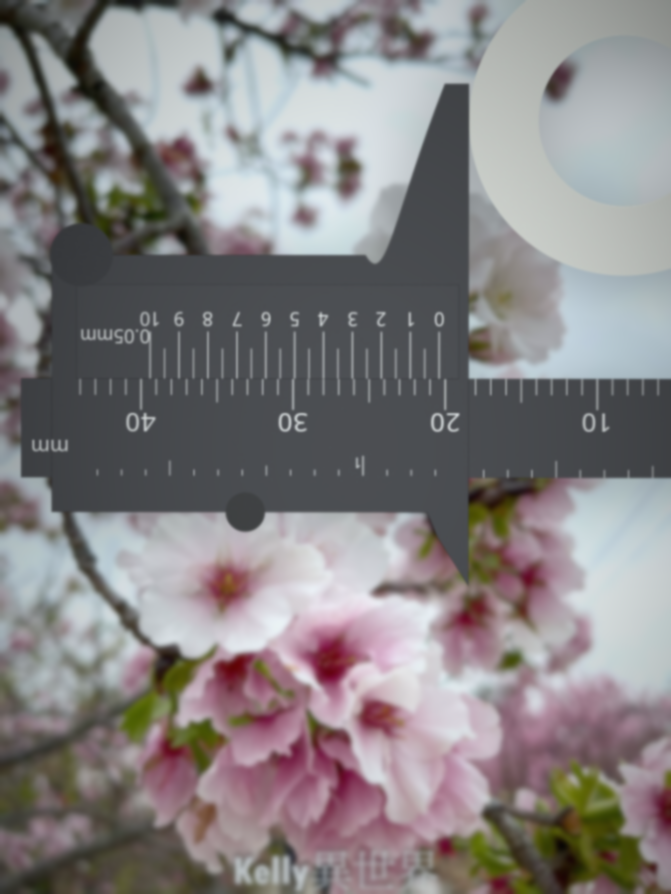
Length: mm 20.4
